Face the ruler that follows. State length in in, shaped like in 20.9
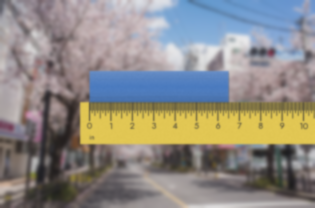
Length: in 6.5
